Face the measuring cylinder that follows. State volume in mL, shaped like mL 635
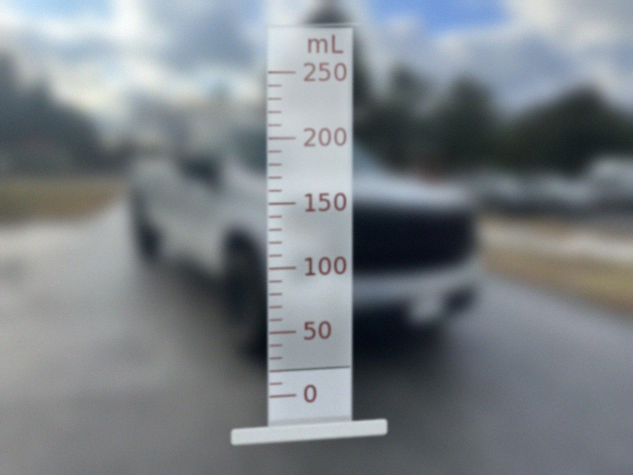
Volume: mL 20
